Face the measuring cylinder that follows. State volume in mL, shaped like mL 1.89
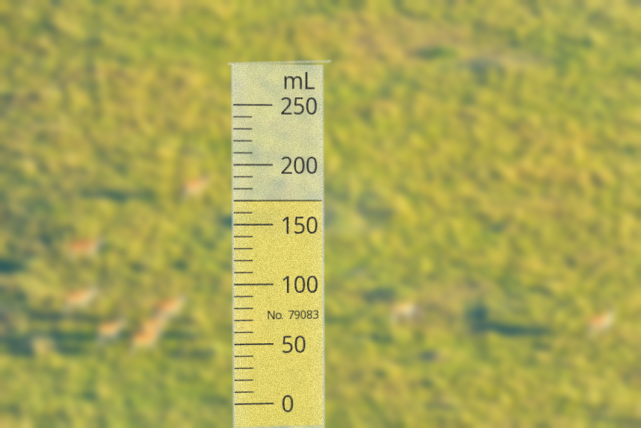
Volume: mL 170
